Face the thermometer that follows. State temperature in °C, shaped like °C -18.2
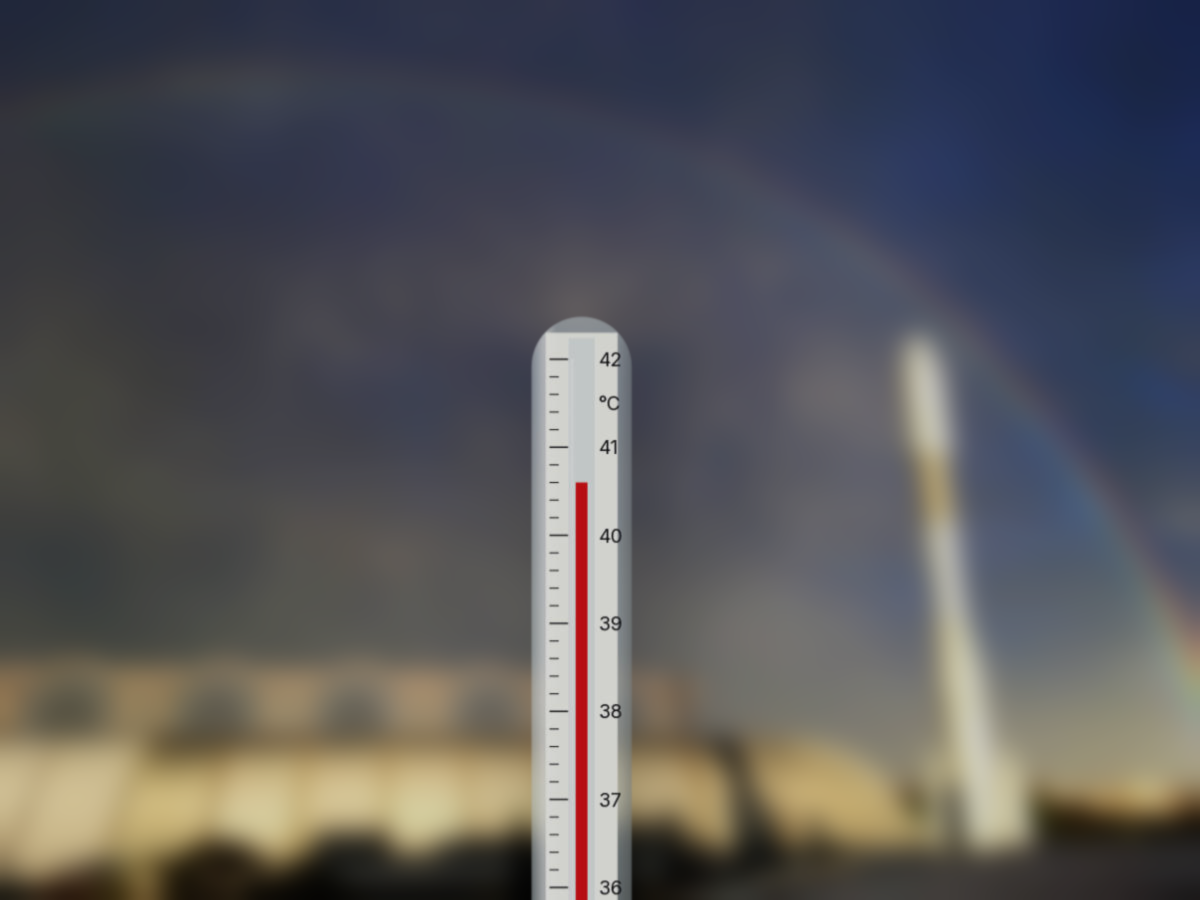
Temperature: °C 40.6
